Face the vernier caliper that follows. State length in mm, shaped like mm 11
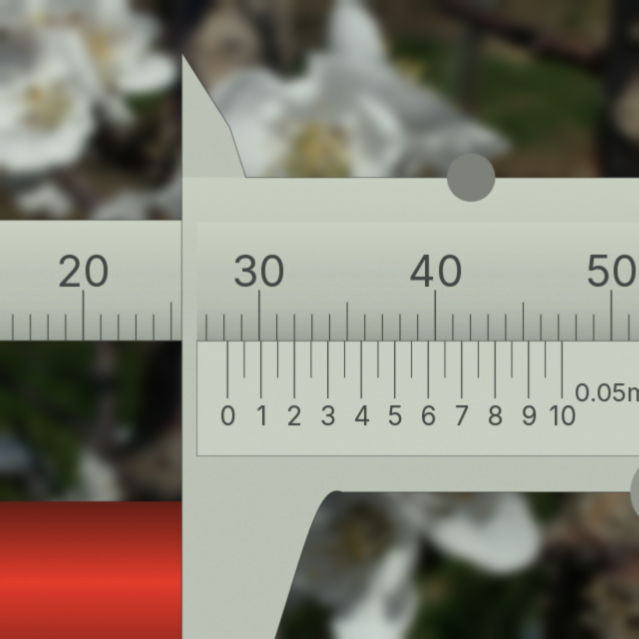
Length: mm 28.2
